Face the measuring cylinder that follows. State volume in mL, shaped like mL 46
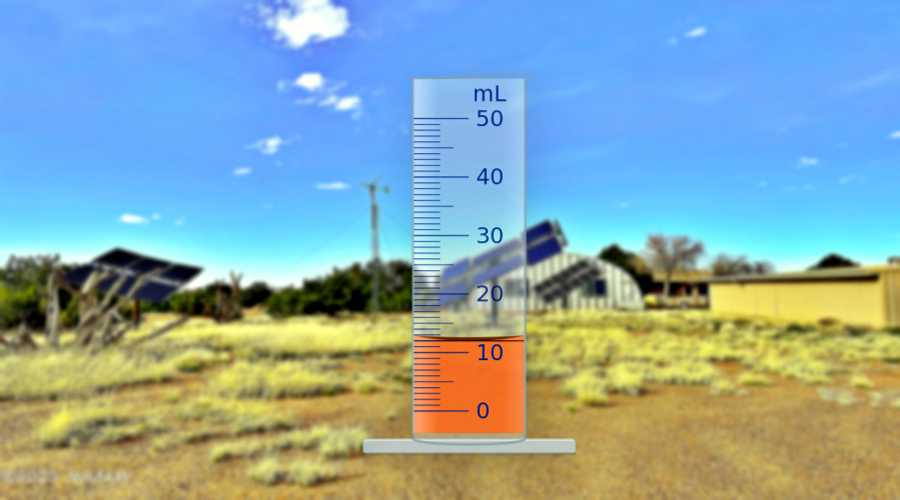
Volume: mL 12
